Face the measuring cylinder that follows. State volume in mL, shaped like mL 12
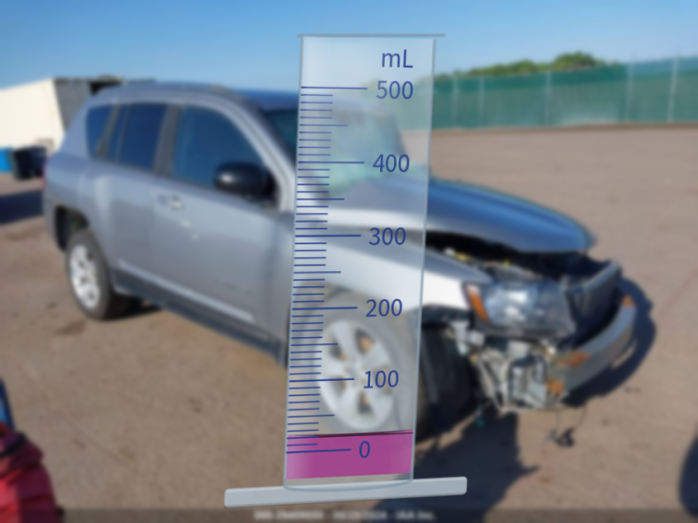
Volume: mL 20
